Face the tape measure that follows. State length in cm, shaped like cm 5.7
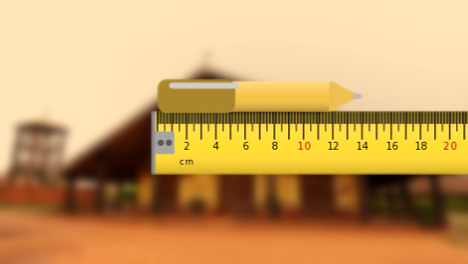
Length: cm 14
